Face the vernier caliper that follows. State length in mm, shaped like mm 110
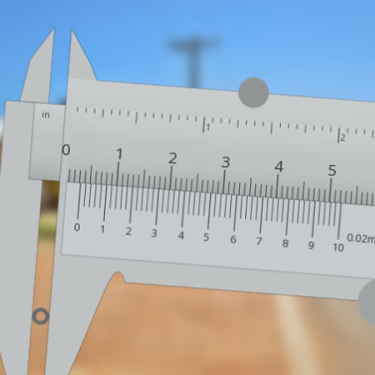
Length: mm 3.2
